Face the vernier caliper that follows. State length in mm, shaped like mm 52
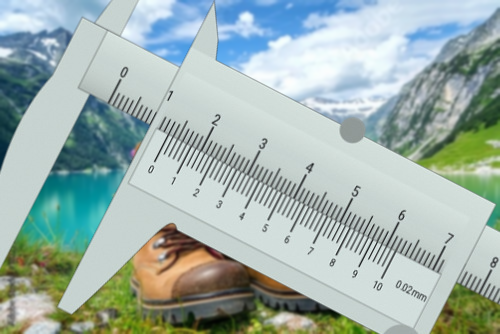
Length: mm 13.0
